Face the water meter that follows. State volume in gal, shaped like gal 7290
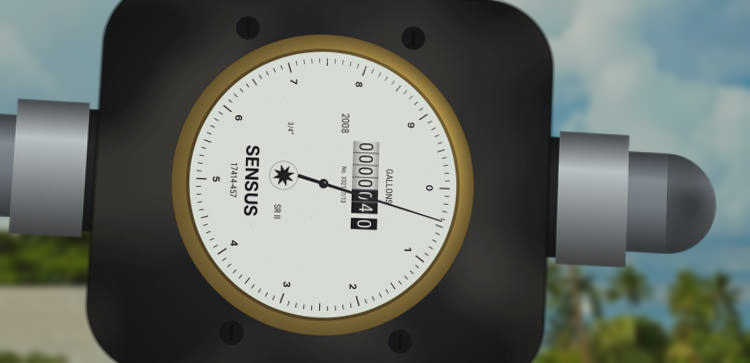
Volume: gal 40.4
